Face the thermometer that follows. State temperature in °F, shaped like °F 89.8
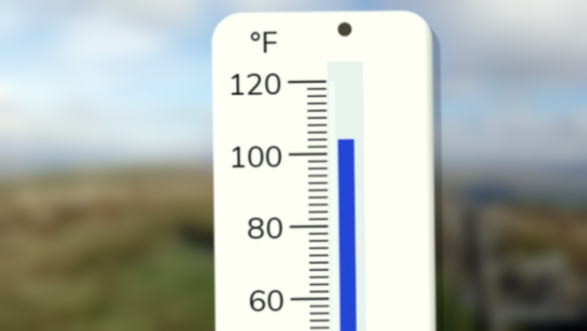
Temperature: °F 104
